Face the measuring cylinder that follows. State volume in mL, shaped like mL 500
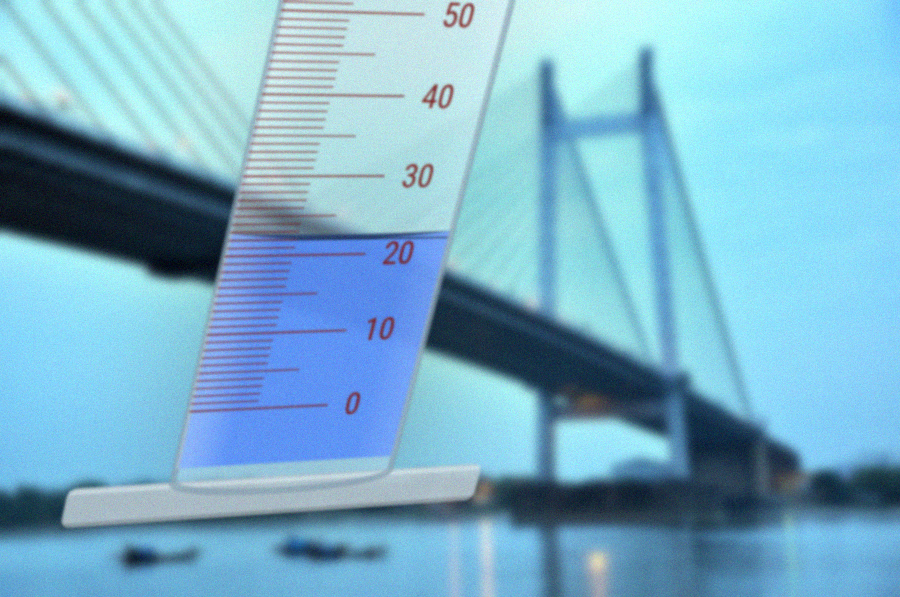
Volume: mL 22
